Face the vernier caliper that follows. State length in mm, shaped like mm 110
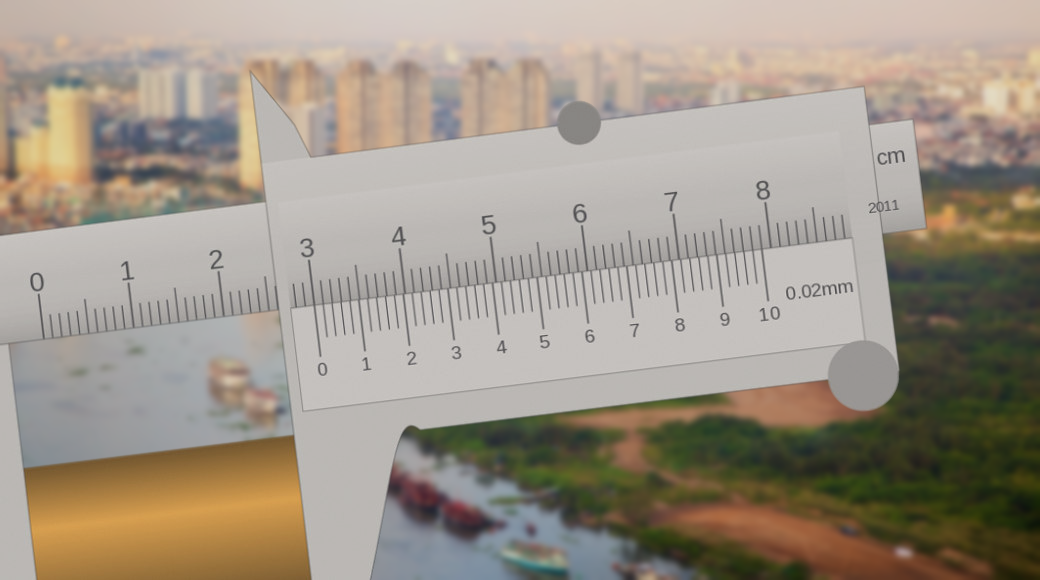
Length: mm 30.0
